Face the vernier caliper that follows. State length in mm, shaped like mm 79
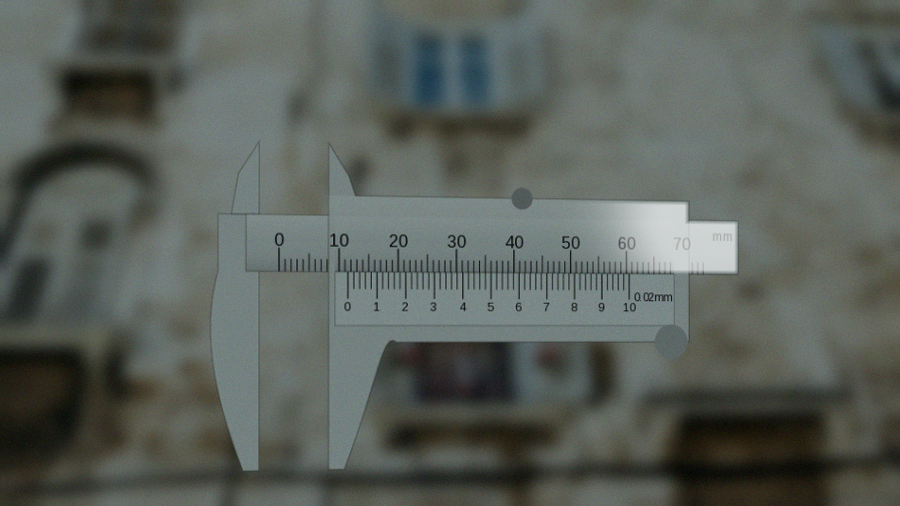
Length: mm 11.5
